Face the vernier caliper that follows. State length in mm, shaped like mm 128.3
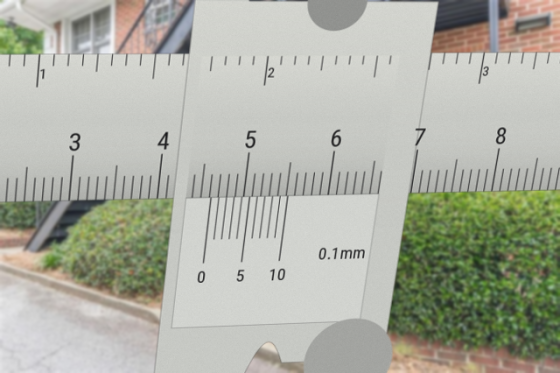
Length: mm 46.2
